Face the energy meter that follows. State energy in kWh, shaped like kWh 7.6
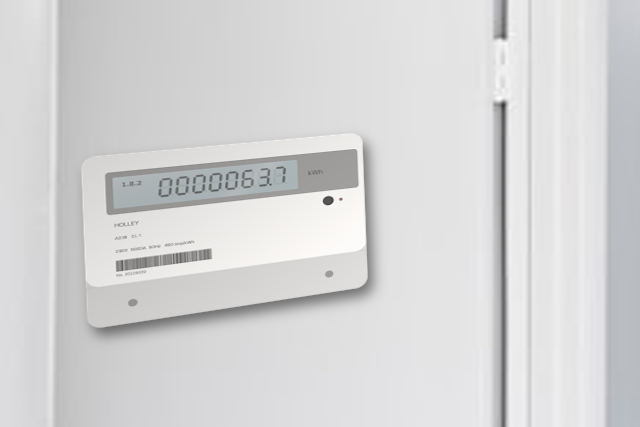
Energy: kWh 63.7
